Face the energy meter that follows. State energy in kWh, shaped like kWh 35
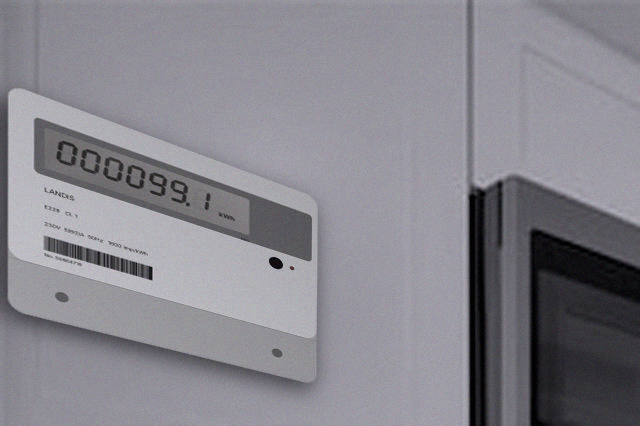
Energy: kWh 99.1
